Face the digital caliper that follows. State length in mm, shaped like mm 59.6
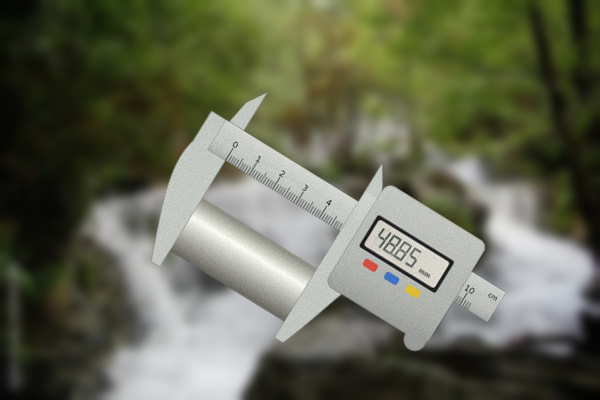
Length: mm 48.85
